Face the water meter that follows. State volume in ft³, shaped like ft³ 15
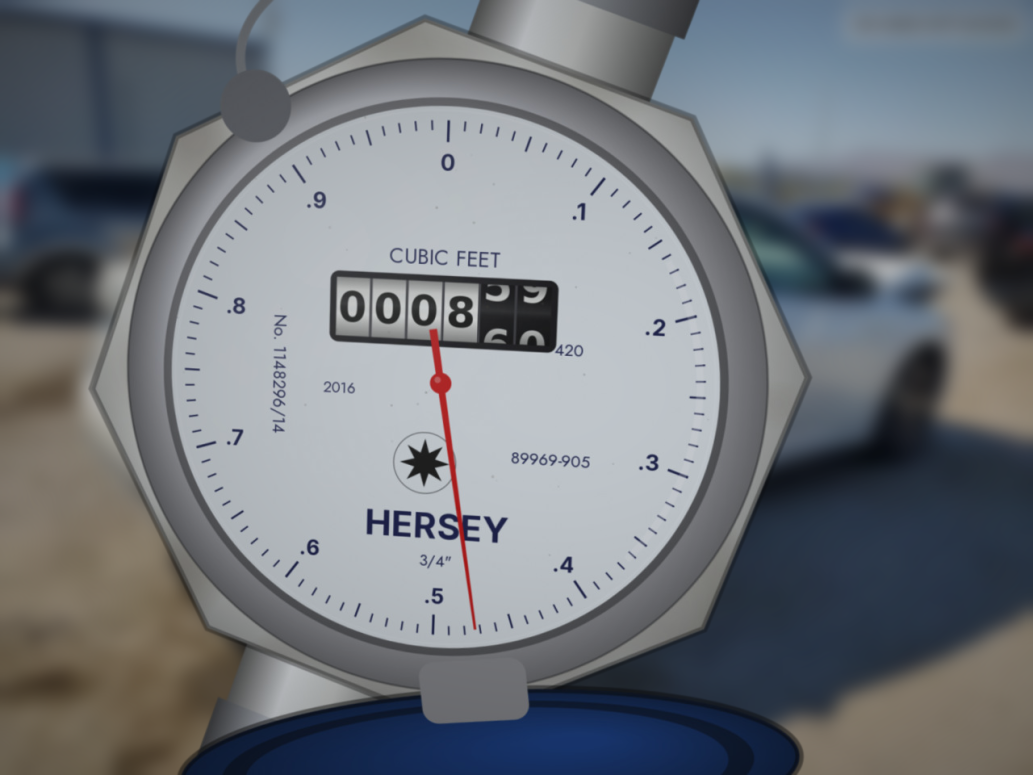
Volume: ft³ 859.47
